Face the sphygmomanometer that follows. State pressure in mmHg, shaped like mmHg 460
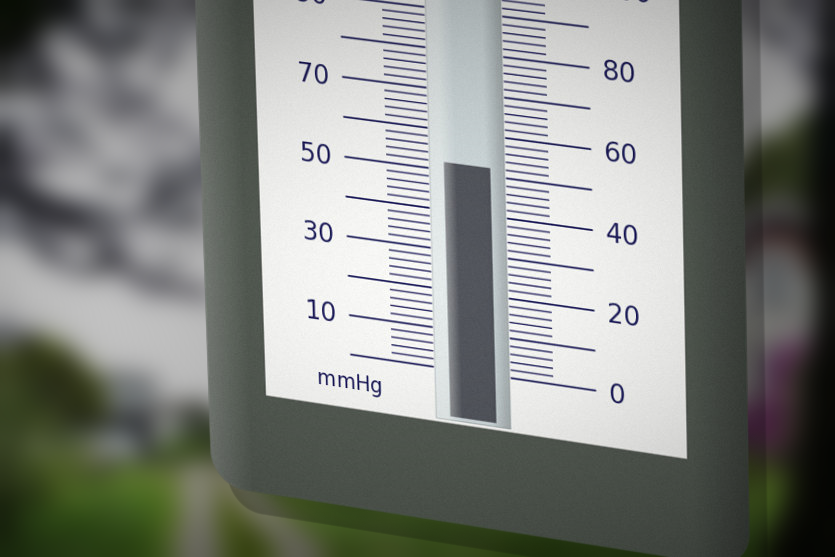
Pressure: mmHg 52
